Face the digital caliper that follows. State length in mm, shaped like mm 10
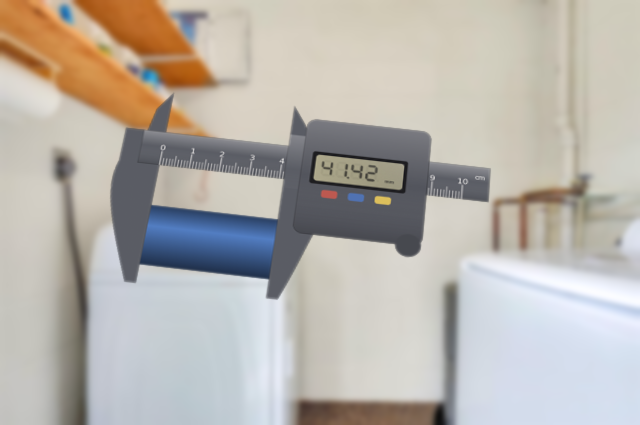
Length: mm 41.42
